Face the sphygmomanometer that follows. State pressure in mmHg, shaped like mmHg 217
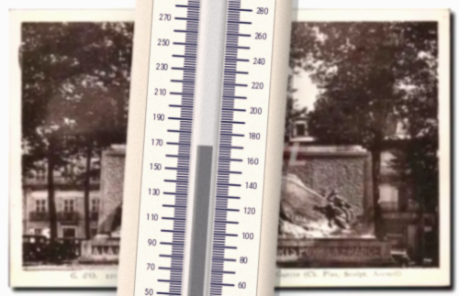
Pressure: mmHg 170
